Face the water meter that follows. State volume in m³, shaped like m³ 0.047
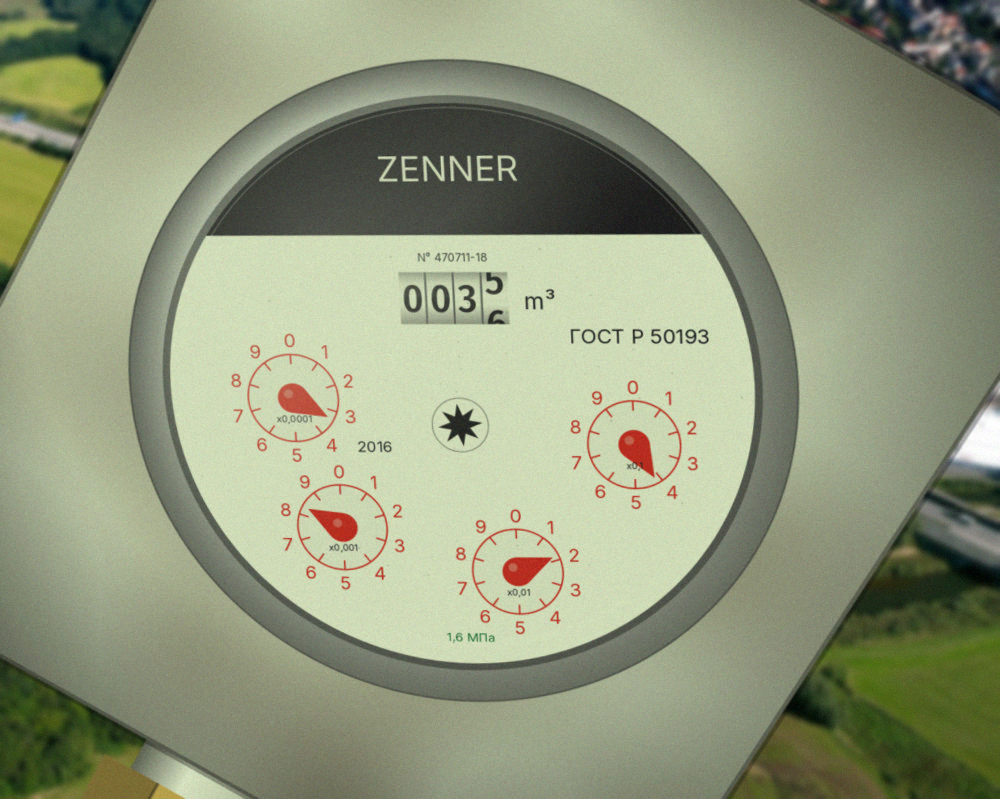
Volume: m³ 35.4183
